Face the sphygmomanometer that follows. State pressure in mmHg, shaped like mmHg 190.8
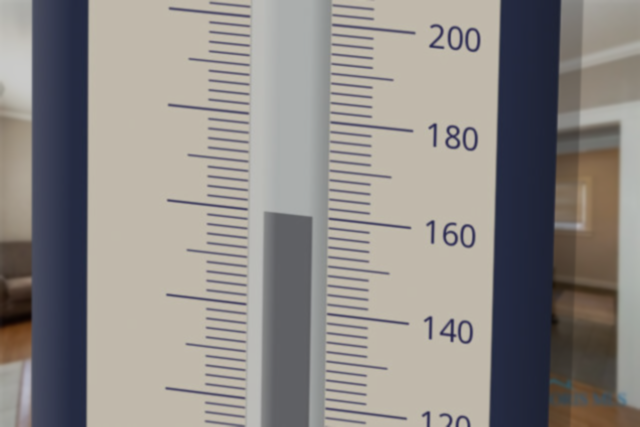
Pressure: mmHg 160
